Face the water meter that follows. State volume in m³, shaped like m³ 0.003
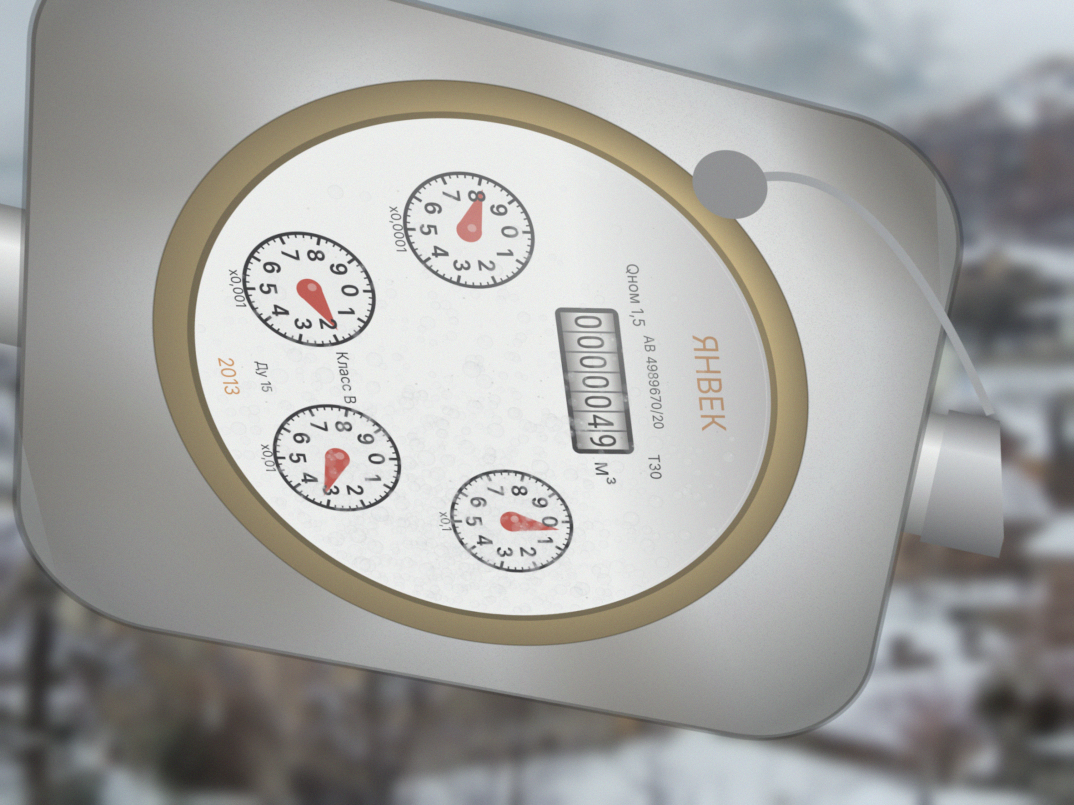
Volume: m³ 49.0318
